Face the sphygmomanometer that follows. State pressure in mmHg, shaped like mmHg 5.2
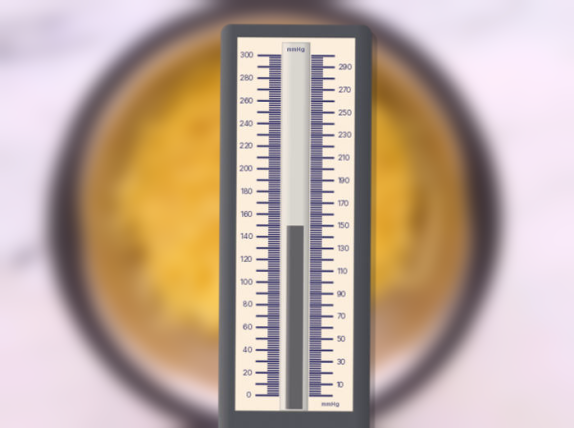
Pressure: mmHg 150
